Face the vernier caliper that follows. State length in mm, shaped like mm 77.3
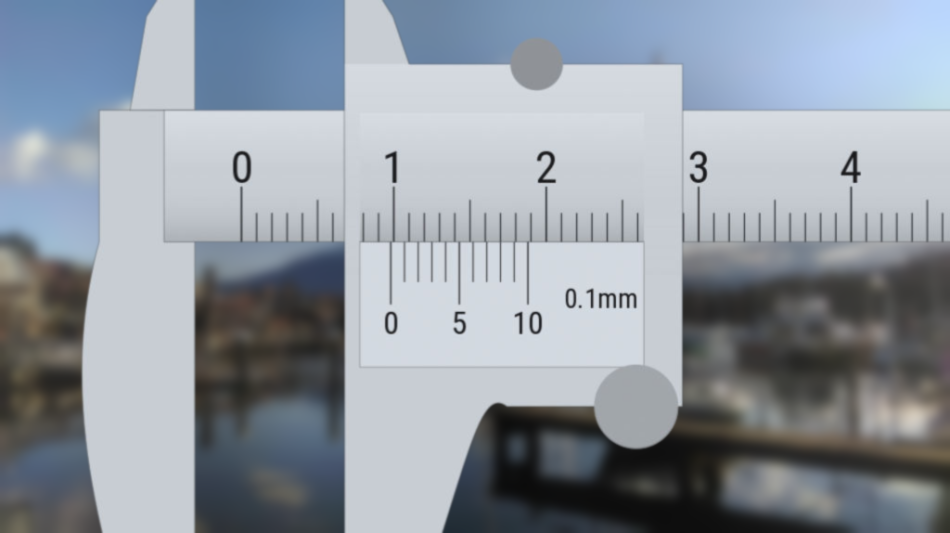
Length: mm 9.8
